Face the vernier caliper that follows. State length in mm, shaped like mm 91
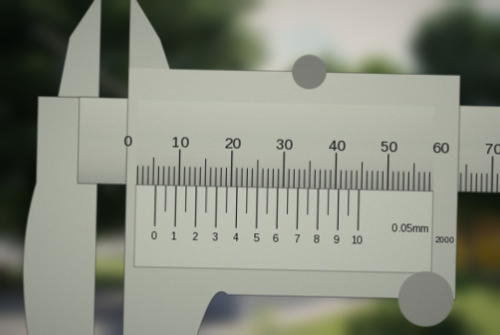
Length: mm 5.5
